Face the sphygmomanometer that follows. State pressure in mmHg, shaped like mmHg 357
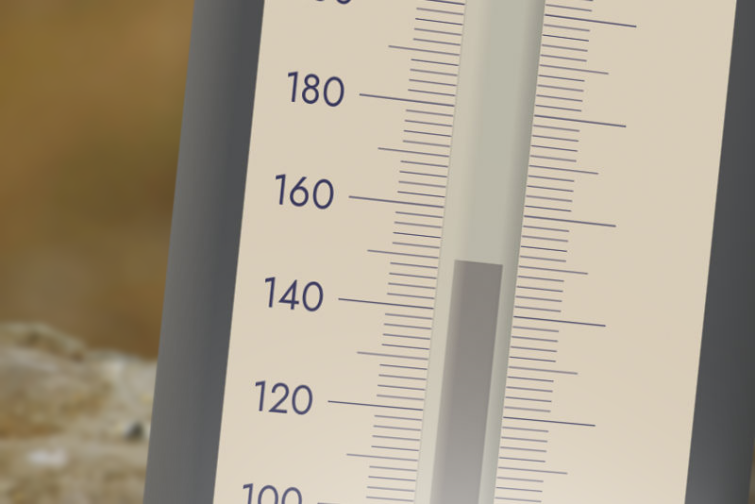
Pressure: mmHg 150
